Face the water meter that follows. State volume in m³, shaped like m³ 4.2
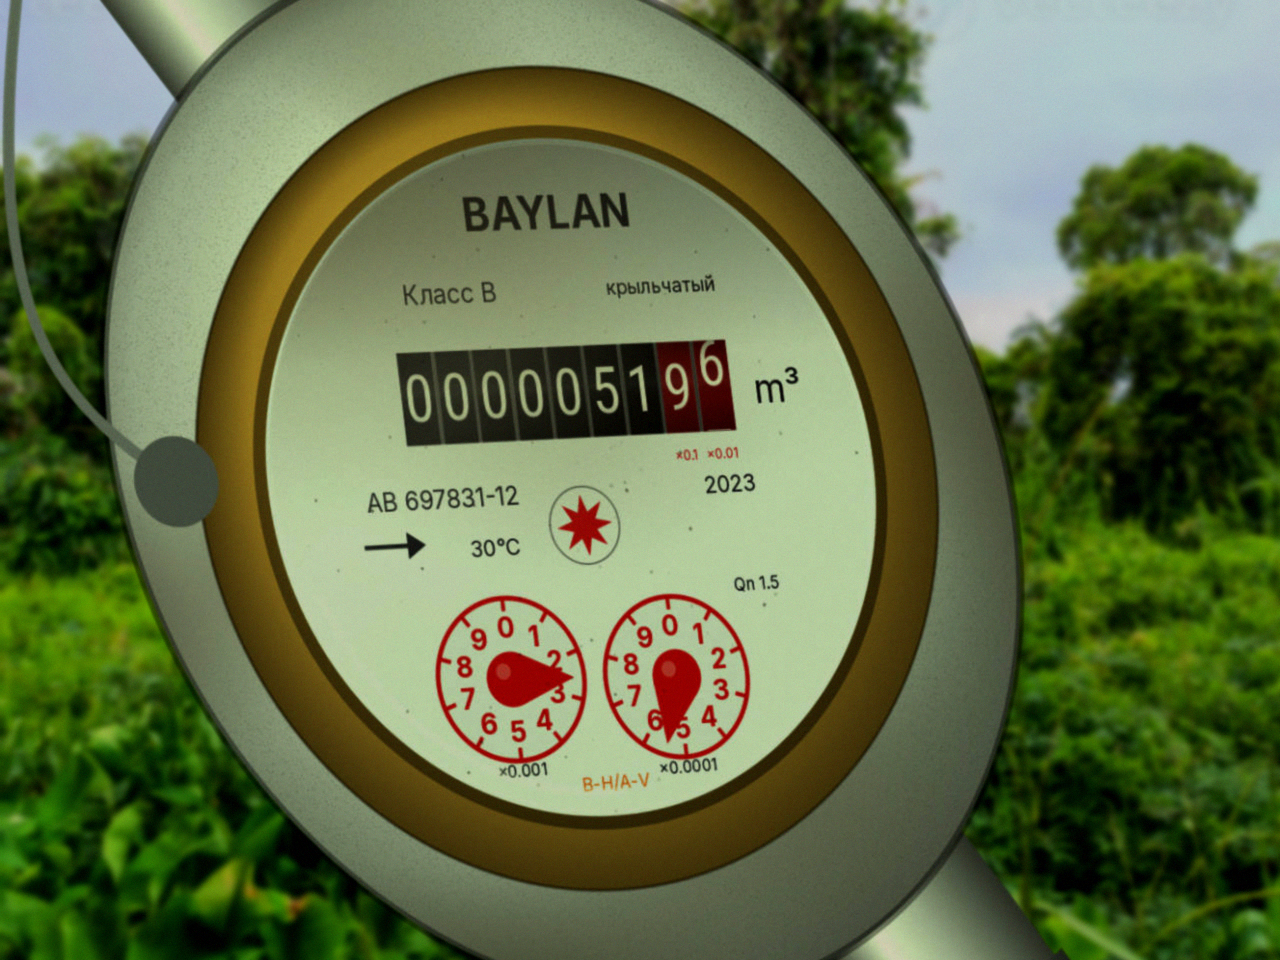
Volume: m³ 51.9625
